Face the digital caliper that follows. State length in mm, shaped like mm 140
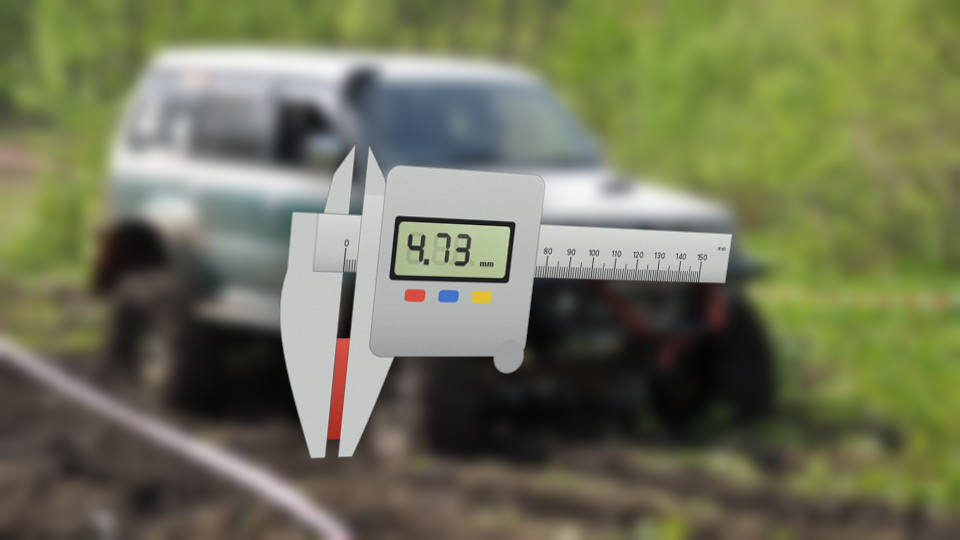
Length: mm 4.73
